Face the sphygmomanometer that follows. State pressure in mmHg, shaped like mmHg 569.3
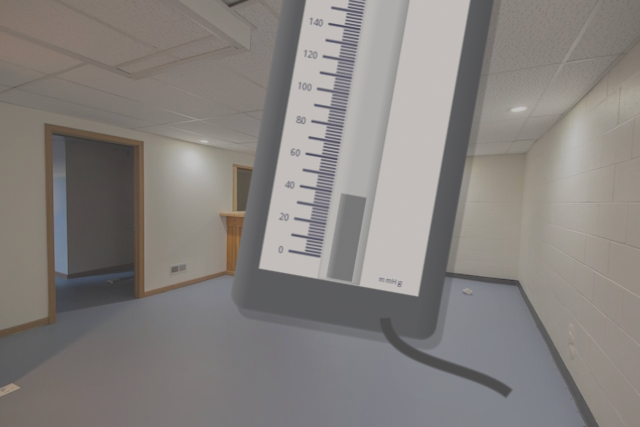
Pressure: mmHg 40
